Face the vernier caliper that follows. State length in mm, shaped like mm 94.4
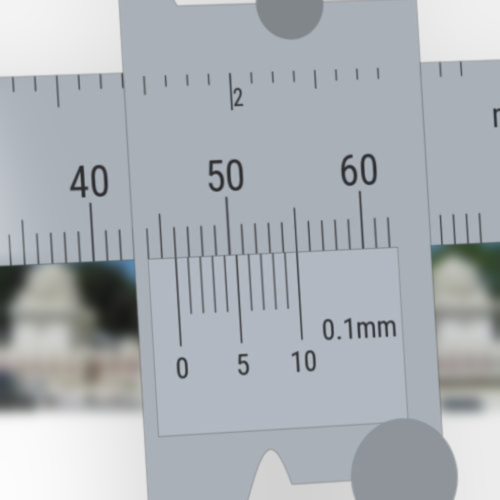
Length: mm 46.0
